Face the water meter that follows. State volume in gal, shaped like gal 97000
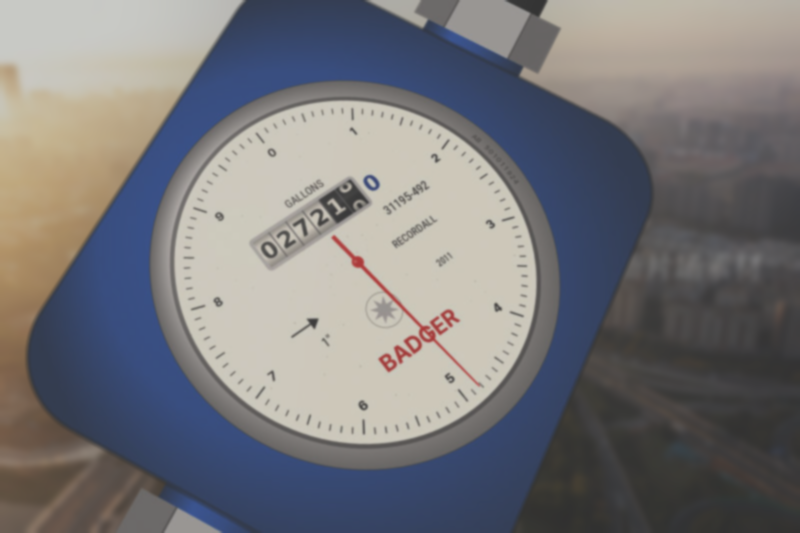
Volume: gal 272184.8
